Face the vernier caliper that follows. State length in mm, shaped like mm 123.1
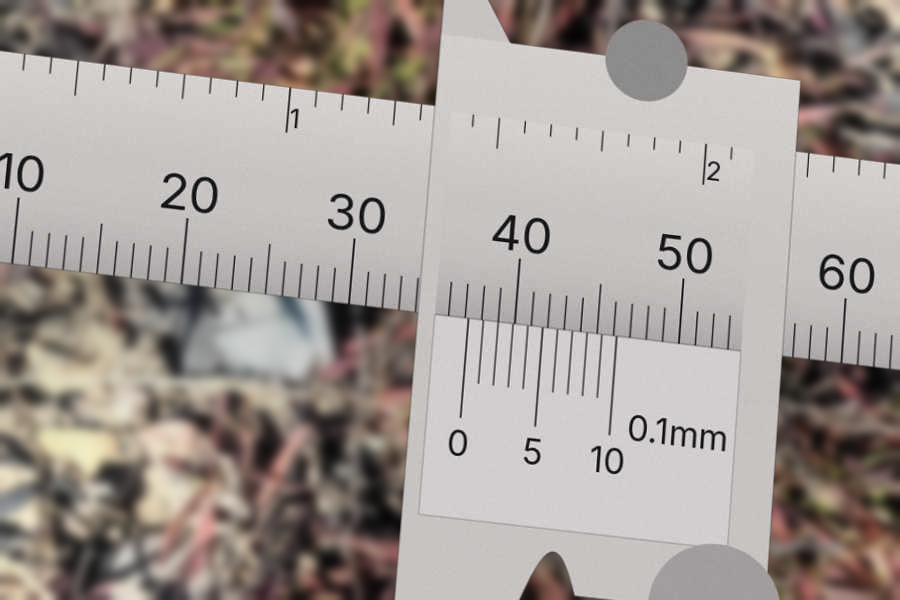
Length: mm 37.2
